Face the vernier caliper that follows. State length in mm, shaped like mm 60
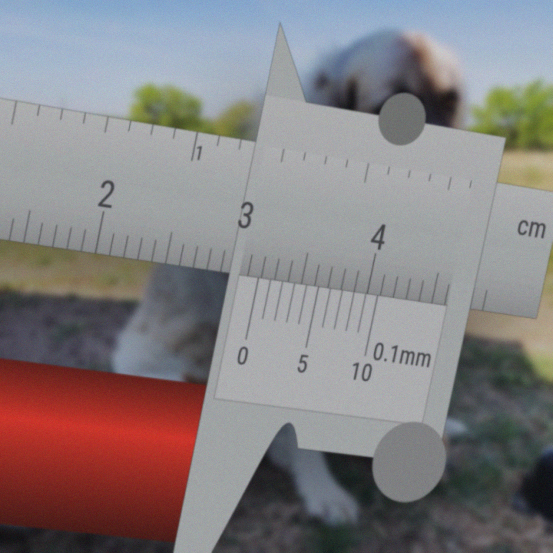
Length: mm 31.8
